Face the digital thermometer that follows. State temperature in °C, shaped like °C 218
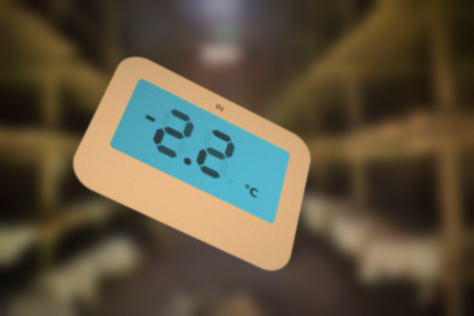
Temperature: °C -2.2
